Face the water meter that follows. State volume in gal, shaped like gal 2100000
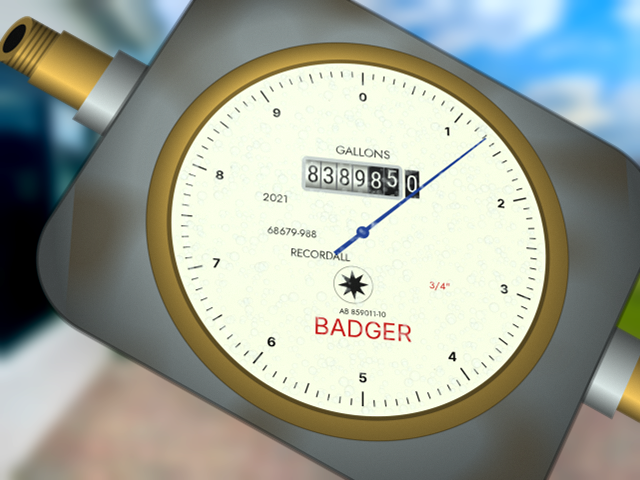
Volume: gal 8389851.3
